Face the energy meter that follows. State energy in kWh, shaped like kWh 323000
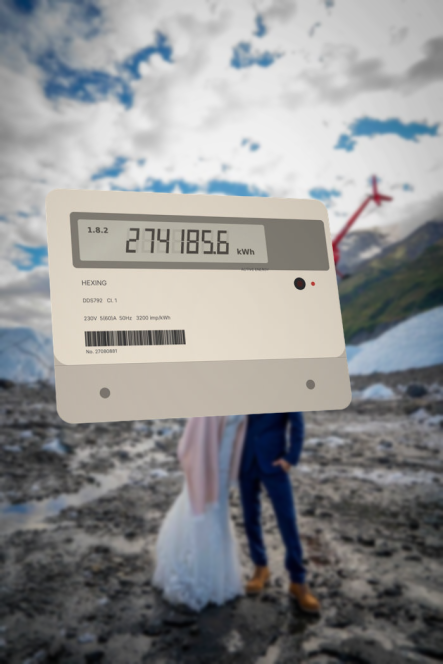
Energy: kWh 274185.6
